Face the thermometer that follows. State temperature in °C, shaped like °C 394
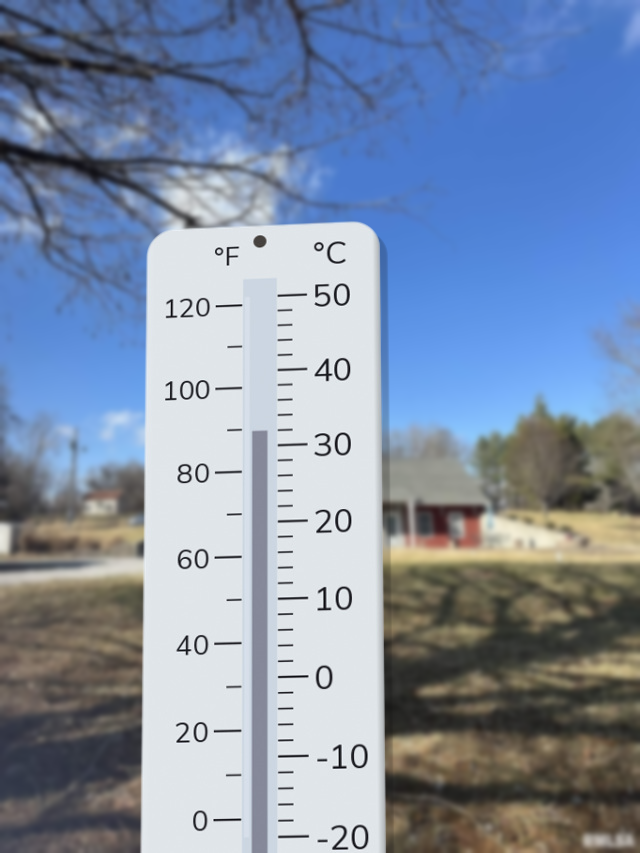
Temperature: °C 32
